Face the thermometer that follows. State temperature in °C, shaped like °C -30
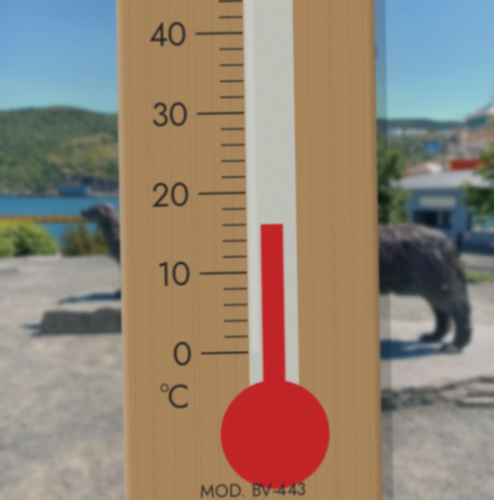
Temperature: °C 16
